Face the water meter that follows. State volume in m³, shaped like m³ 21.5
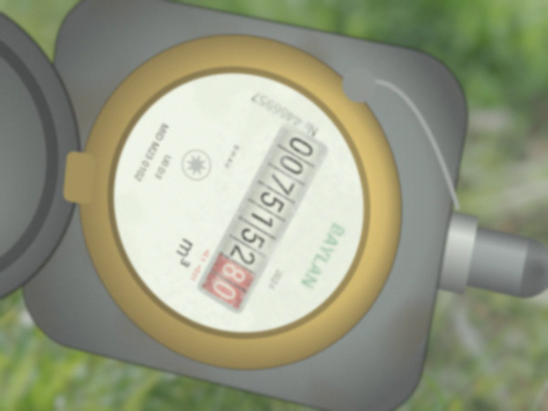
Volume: m³ 75152.80
